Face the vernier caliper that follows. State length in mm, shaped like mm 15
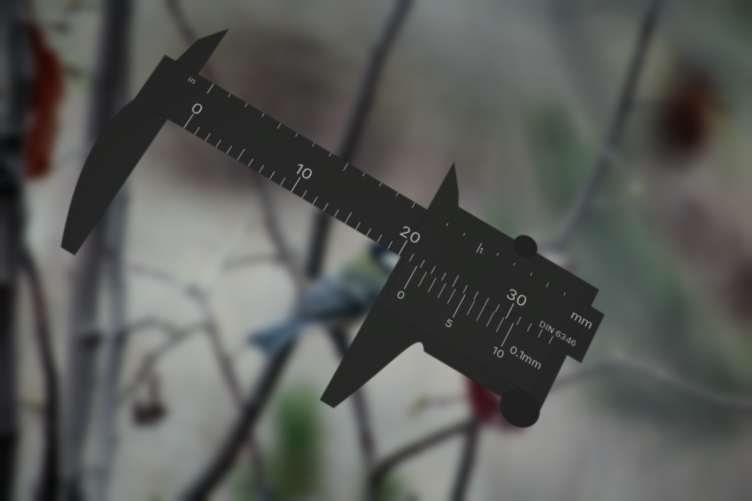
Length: mm 21.7
